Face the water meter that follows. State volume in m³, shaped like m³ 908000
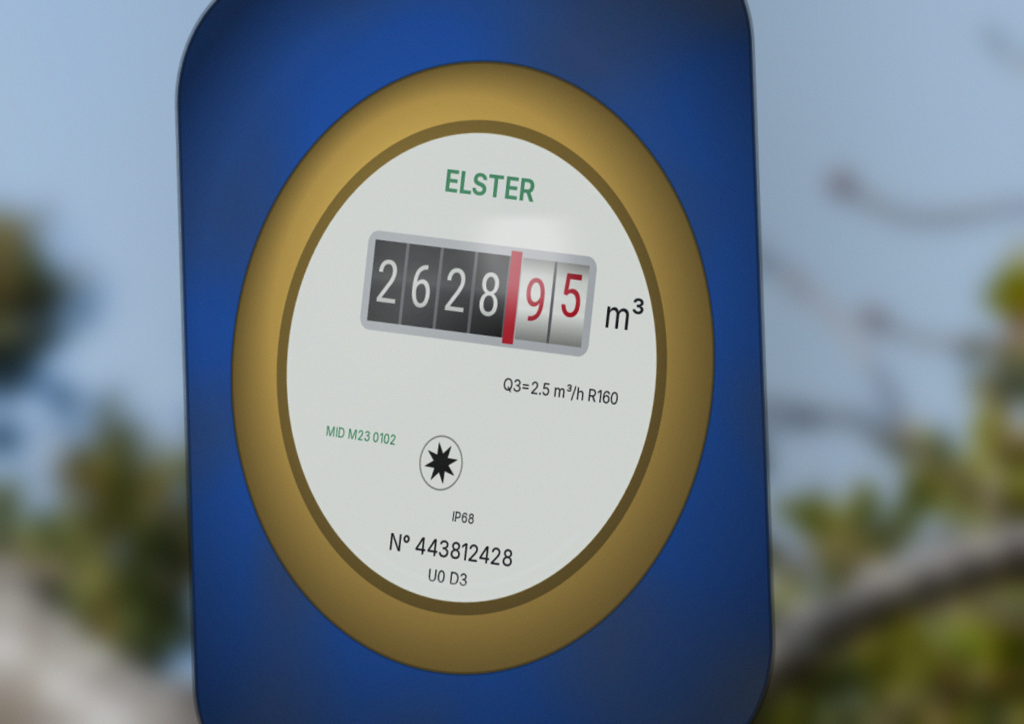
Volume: m³ 2628.95
